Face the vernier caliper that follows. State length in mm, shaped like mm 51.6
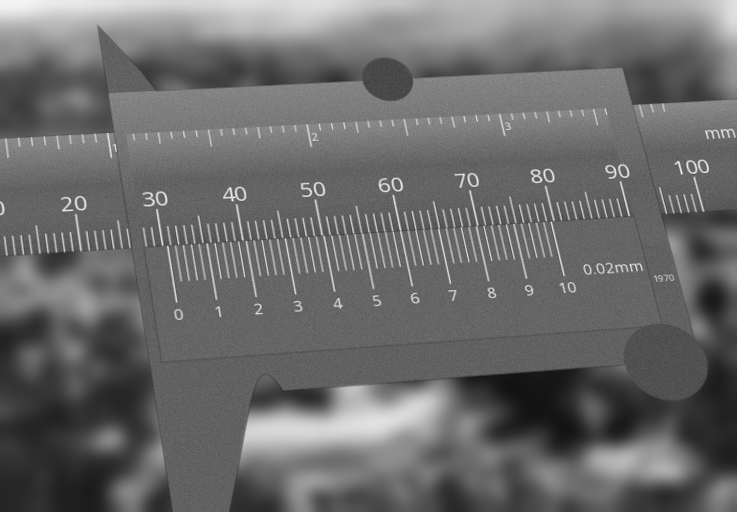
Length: mm 30.6
